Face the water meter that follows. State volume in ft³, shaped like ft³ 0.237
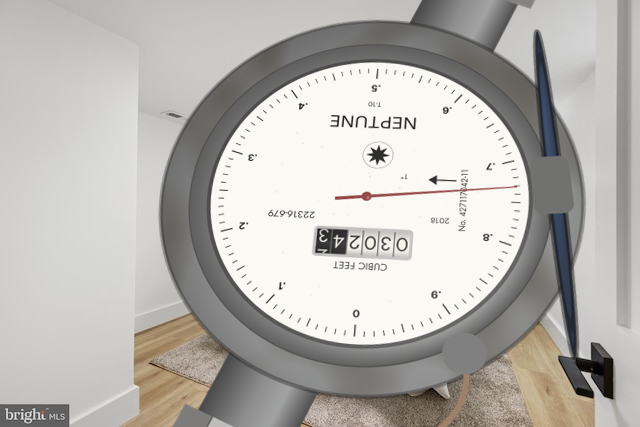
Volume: ft³ 30242.73
